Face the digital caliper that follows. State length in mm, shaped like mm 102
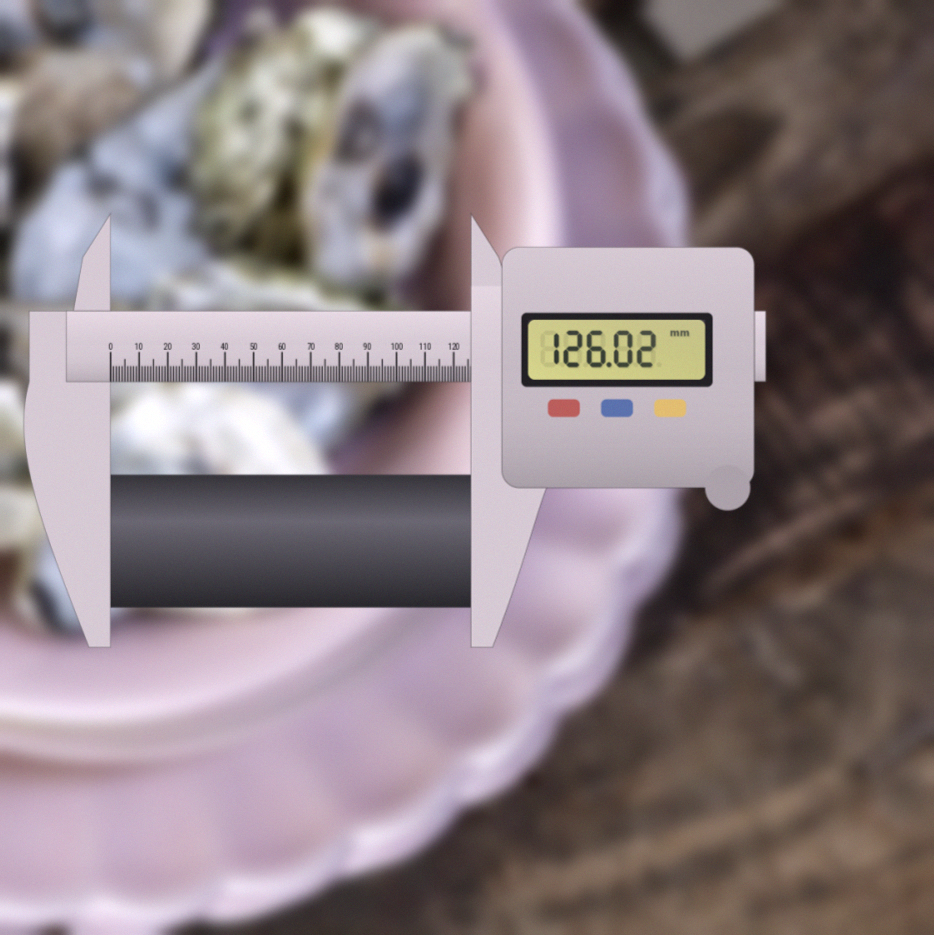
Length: mm 126.02
